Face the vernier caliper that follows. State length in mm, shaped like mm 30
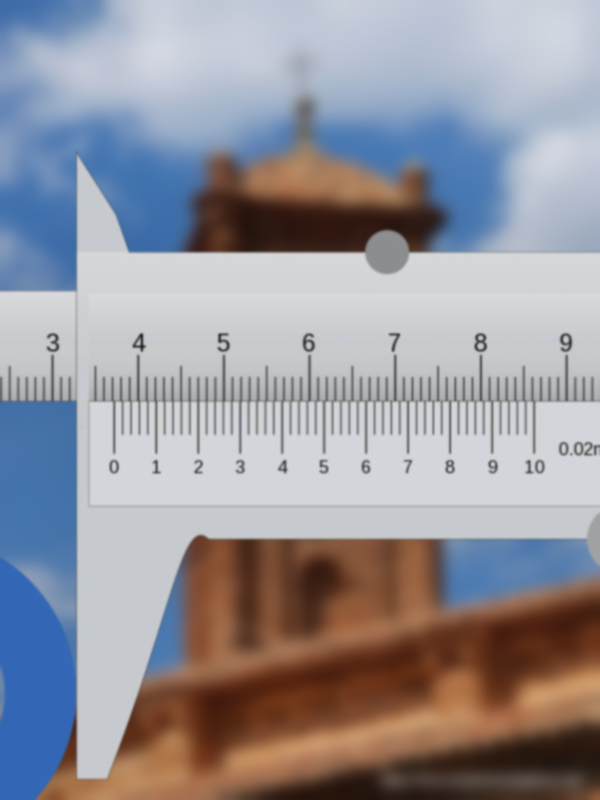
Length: mm 37.2
